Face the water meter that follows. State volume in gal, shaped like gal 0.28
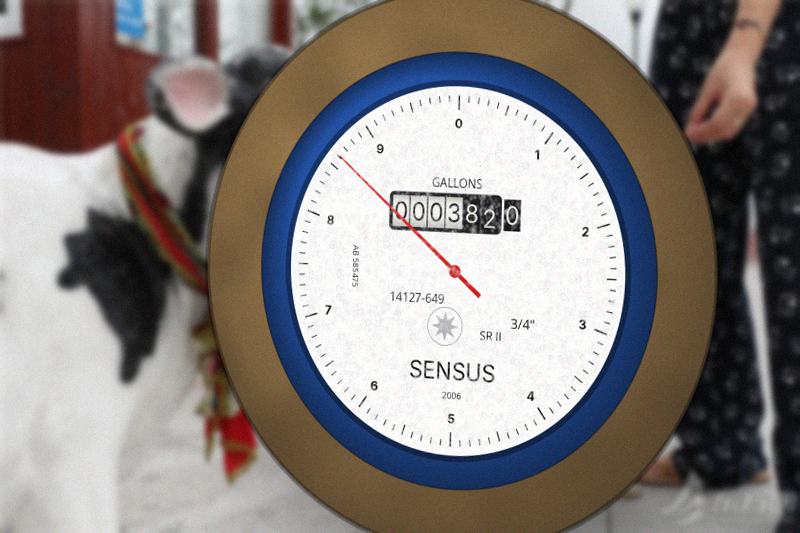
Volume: gal 3818.6
